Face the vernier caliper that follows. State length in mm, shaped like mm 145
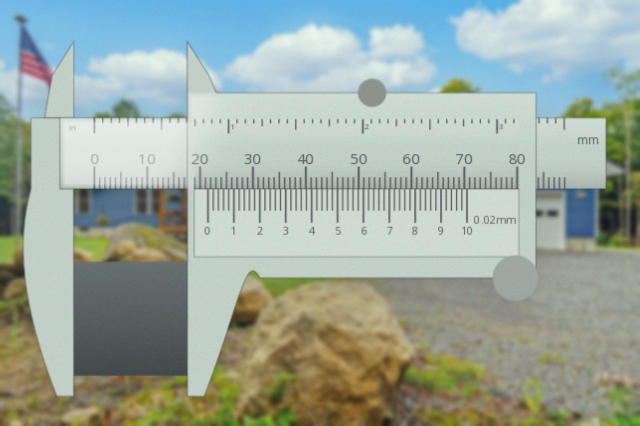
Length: mm 21.5
